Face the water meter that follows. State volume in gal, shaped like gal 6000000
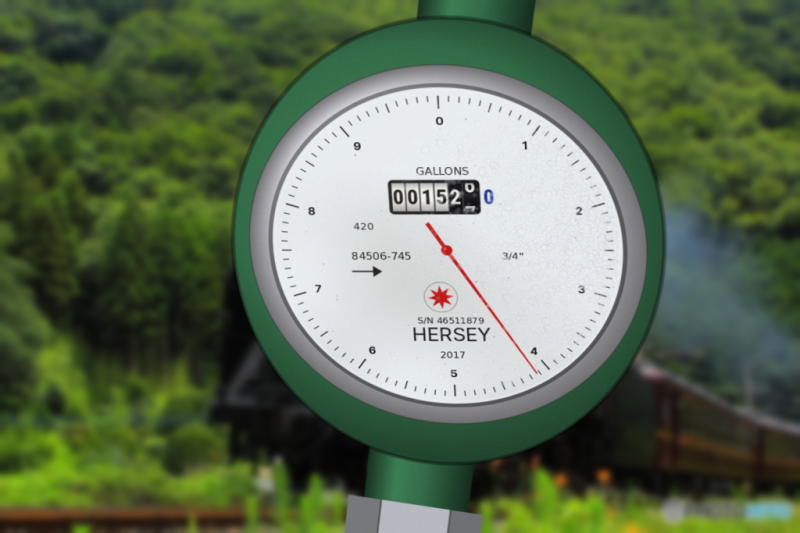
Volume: gal 15264.1
